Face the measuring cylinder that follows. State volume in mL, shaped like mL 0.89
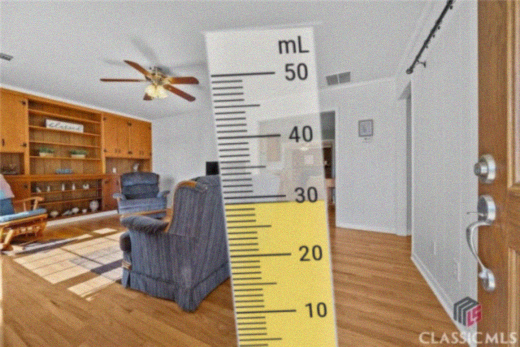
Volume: mL 29
